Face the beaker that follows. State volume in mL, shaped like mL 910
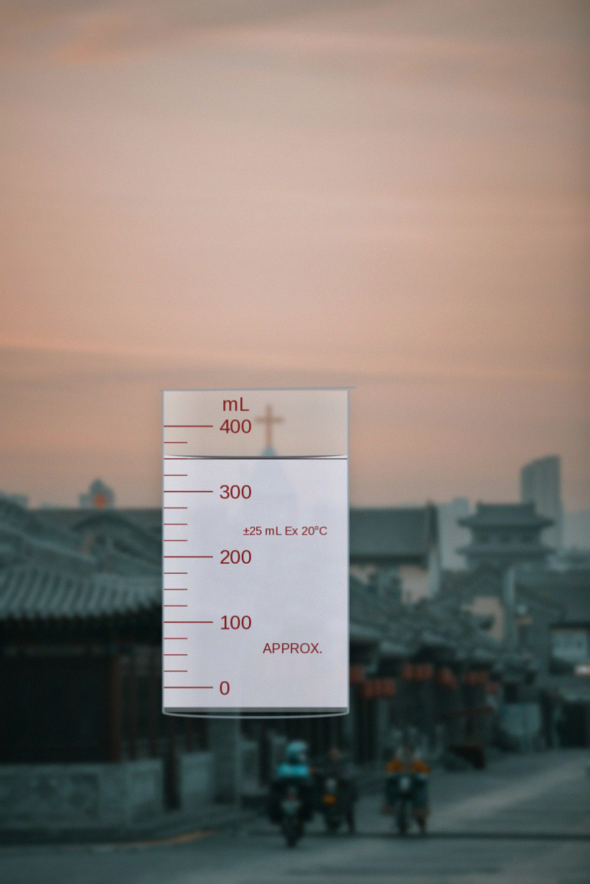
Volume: mL 350
